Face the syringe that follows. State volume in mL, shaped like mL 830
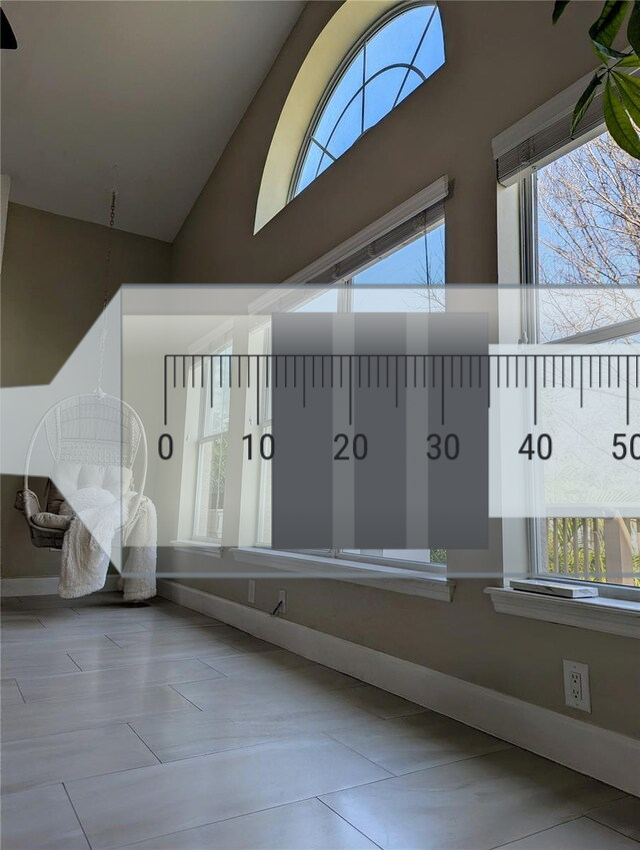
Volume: mL 11.5
